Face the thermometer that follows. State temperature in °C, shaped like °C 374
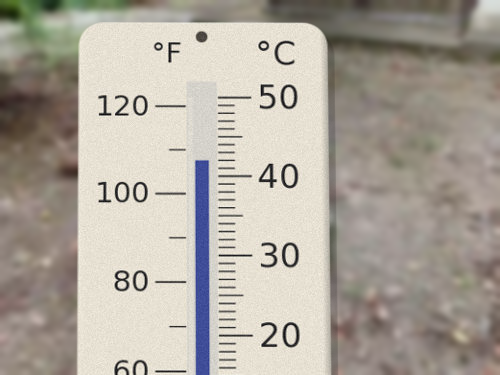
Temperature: °C 42
